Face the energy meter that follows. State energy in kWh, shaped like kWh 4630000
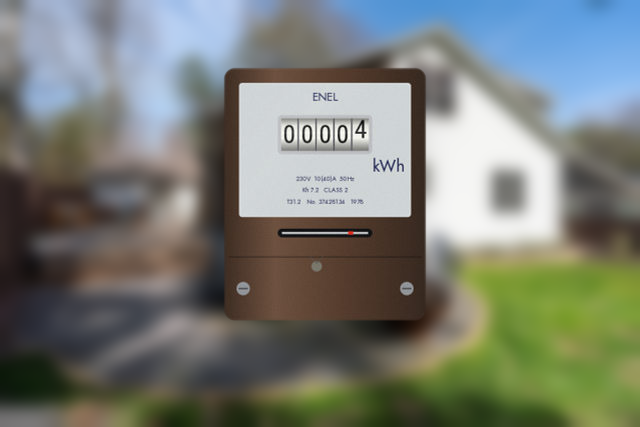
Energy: kWh 4
